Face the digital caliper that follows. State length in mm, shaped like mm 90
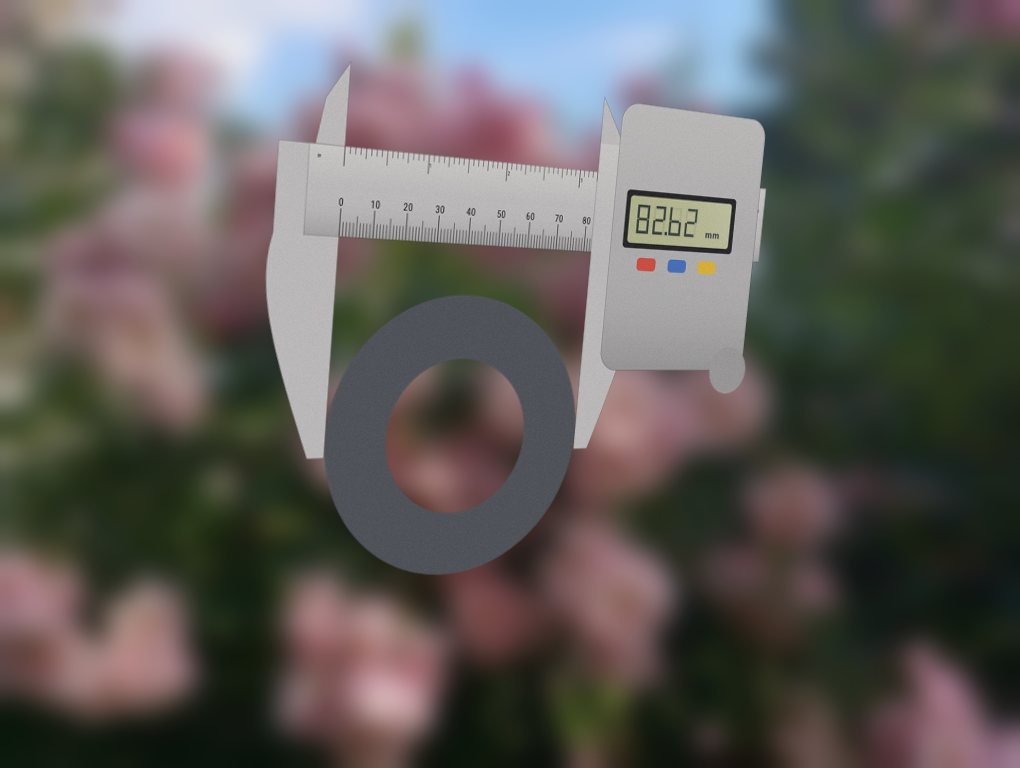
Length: mm 82.62
